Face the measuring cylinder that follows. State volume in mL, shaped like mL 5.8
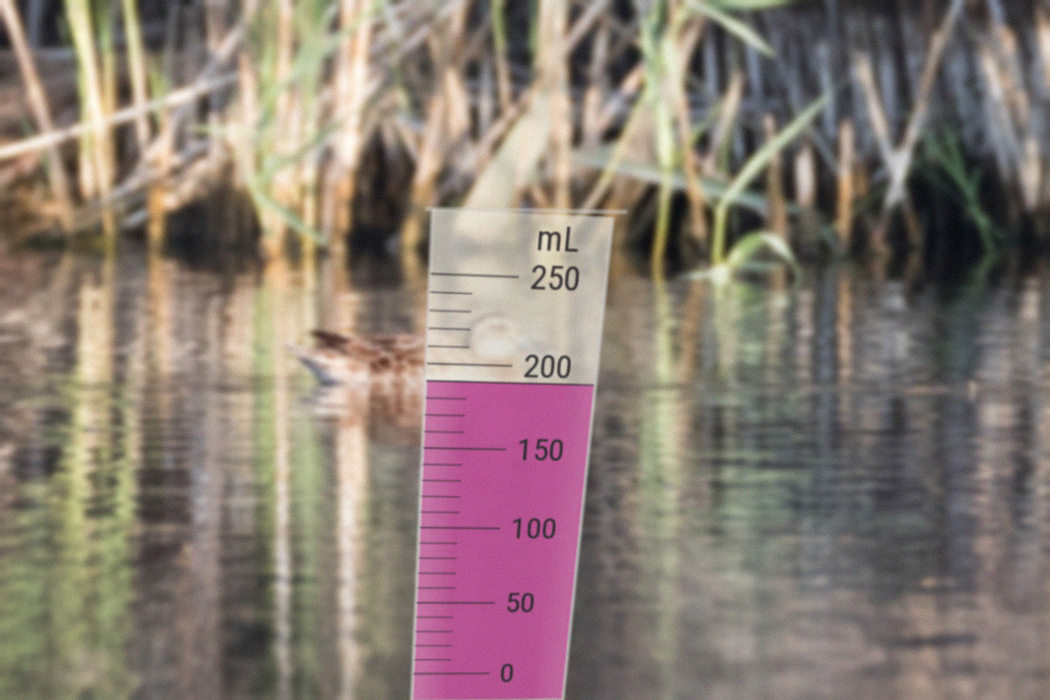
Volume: mL 190
